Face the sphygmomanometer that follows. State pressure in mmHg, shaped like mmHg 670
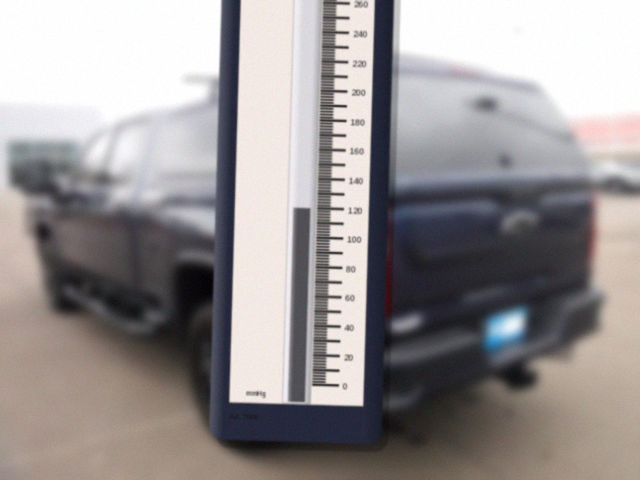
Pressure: mmHg 120
